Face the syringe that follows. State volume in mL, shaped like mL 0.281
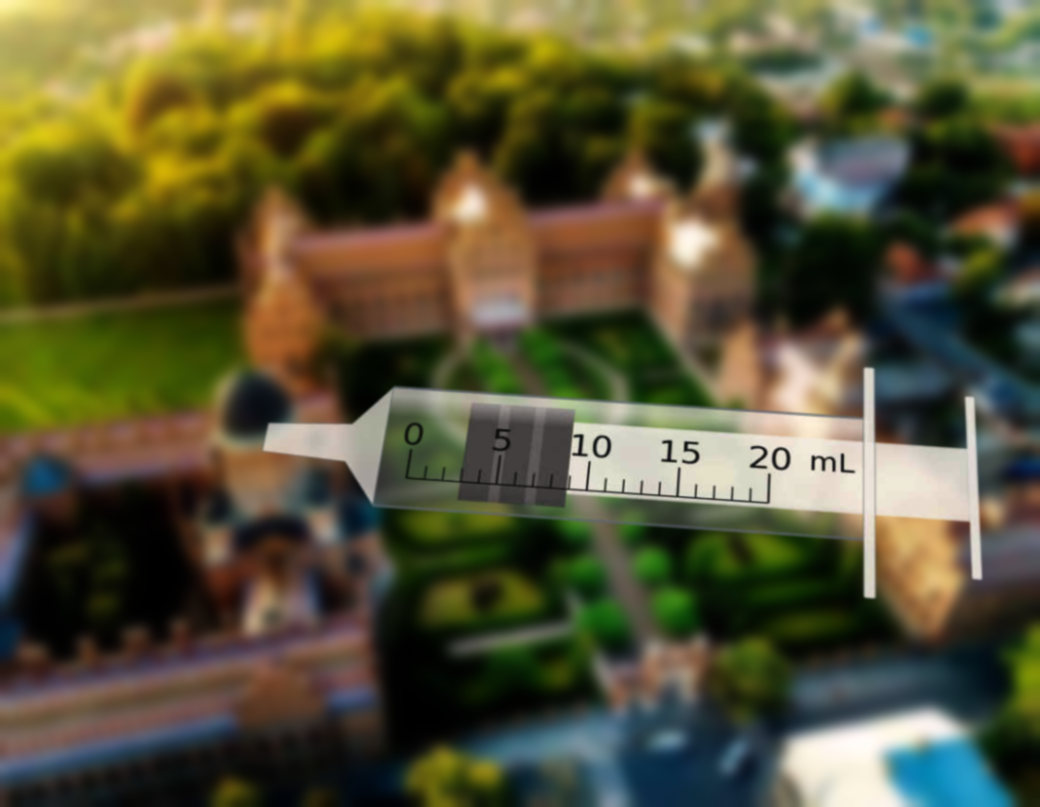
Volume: mL 3
